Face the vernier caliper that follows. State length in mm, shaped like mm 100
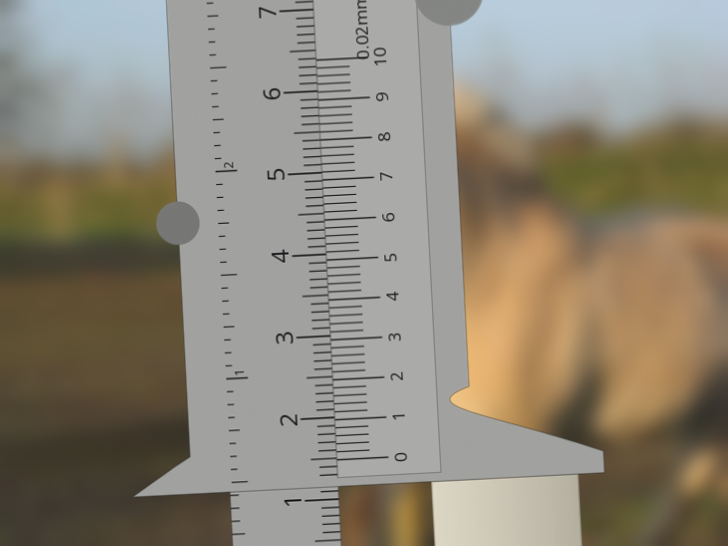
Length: mm 14.8
